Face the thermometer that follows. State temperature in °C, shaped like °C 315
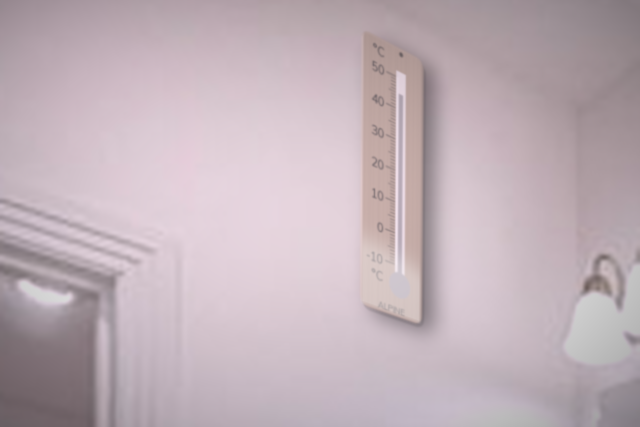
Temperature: °C 45
